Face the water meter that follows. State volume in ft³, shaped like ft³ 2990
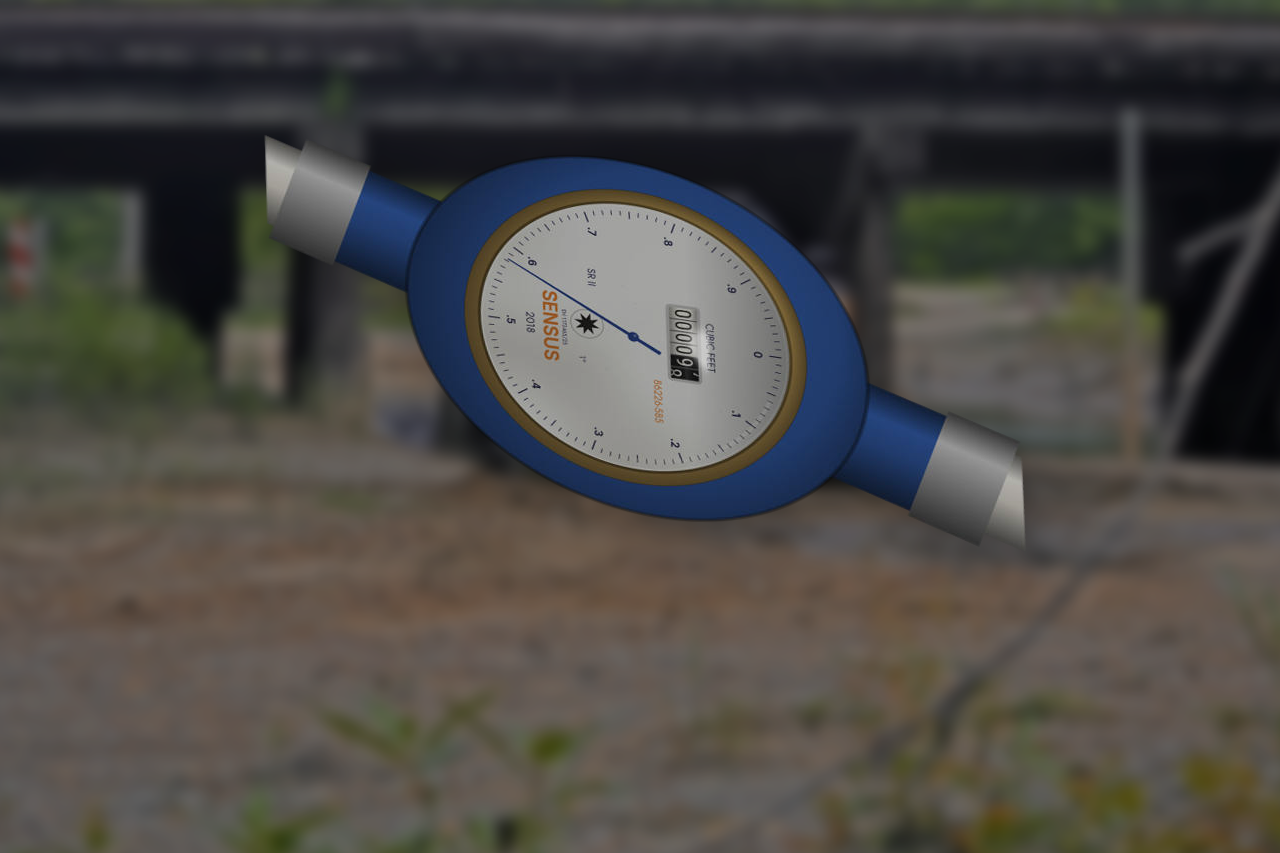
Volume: ft³ 97.58
